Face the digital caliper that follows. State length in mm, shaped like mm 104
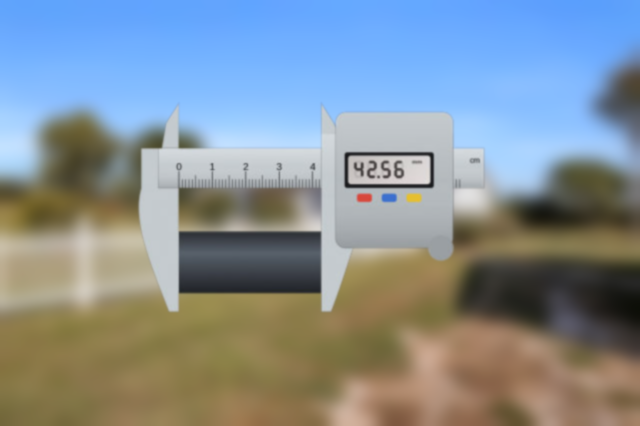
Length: mm 42.56
